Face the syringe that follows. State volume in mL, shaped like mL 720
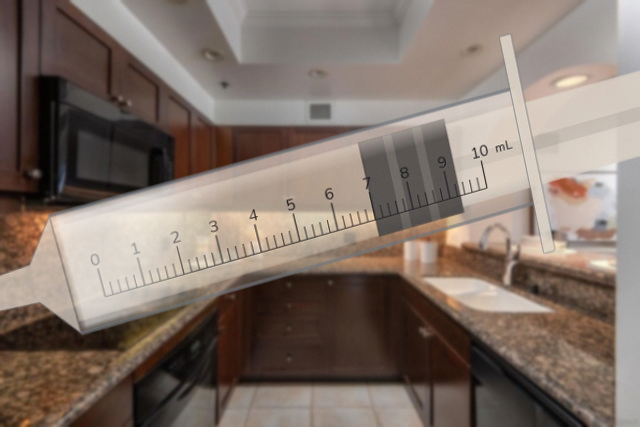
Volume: mL 7
